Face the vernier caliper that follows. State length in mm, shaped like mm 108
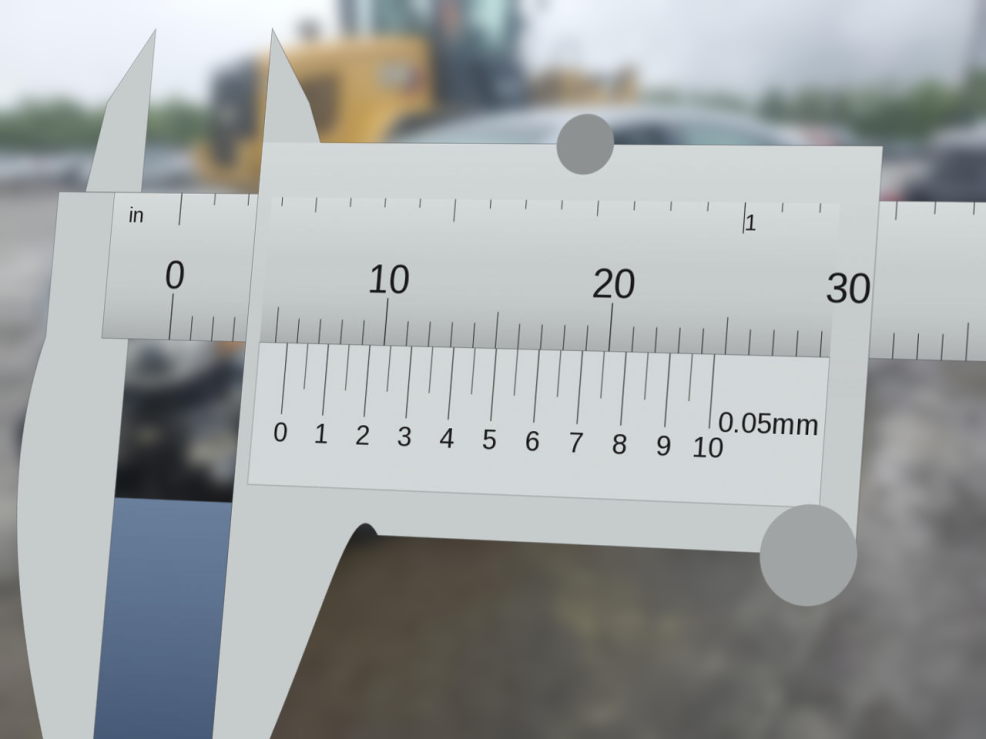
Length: mm 5.55
